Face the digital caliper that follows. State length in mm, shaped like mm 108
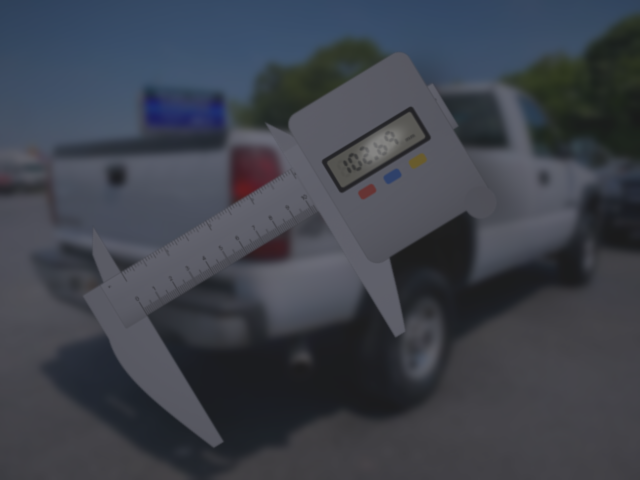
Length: mm 102.69
